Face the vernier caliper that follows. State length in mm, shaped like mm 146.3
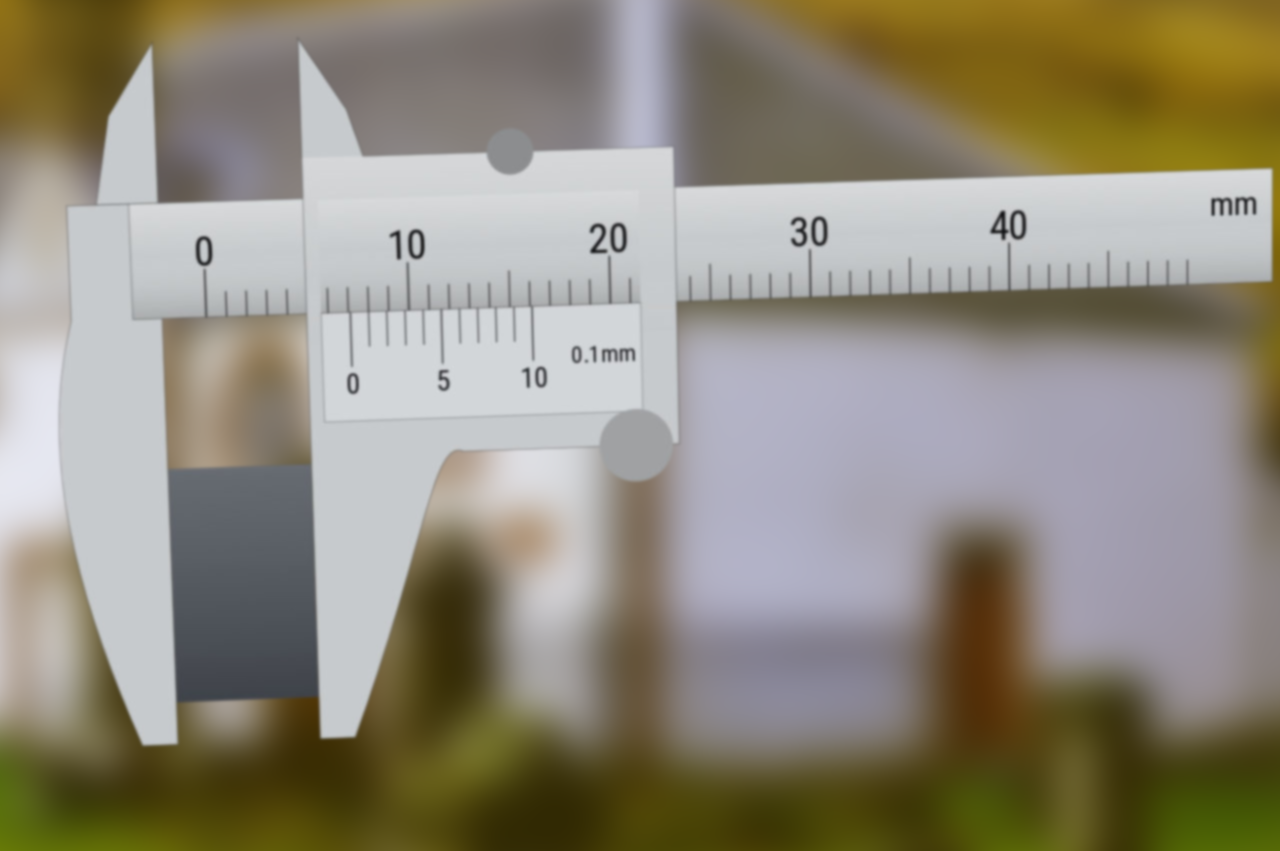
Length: mm 7.1
